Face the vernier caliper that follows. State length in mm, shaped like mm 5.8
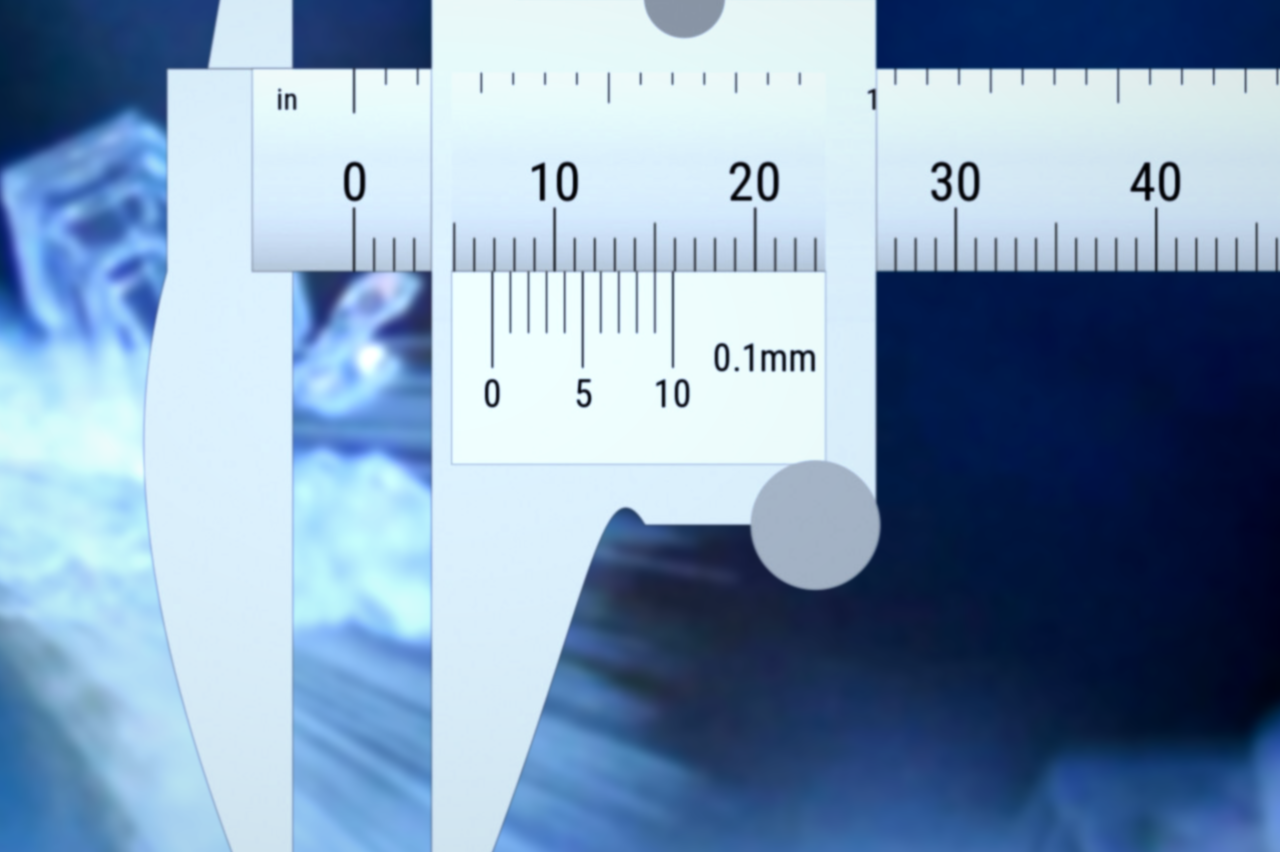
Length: mm 6.9
